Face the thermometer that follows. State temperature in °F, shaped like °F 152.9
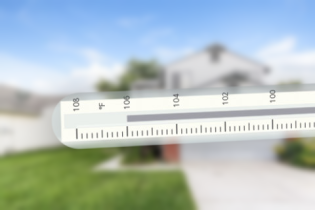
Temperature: °F 106
